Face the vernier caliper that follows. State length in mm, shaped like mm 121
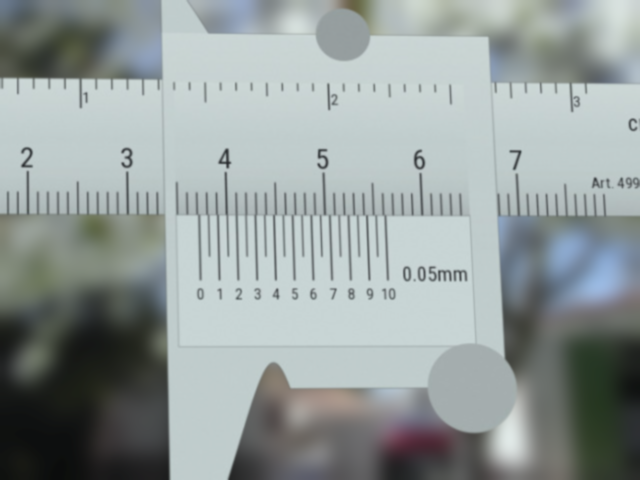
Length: mm 37.2
